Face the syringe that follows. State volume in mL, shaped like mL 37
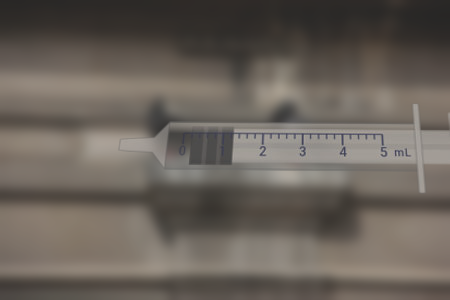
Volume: mL 0.2
